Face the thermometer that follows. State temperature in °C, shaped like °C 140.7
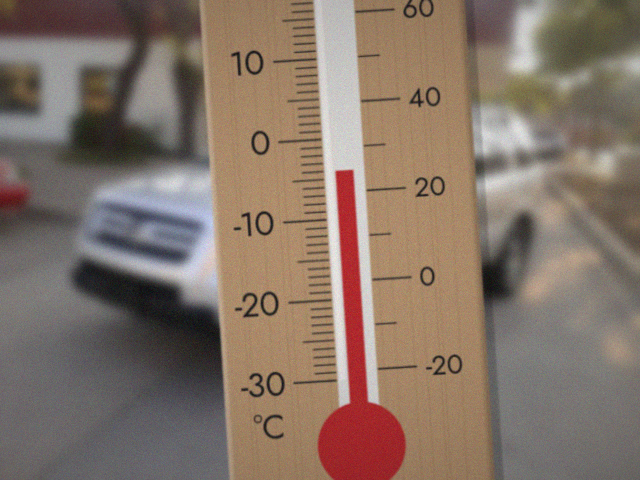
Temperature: °C -4
